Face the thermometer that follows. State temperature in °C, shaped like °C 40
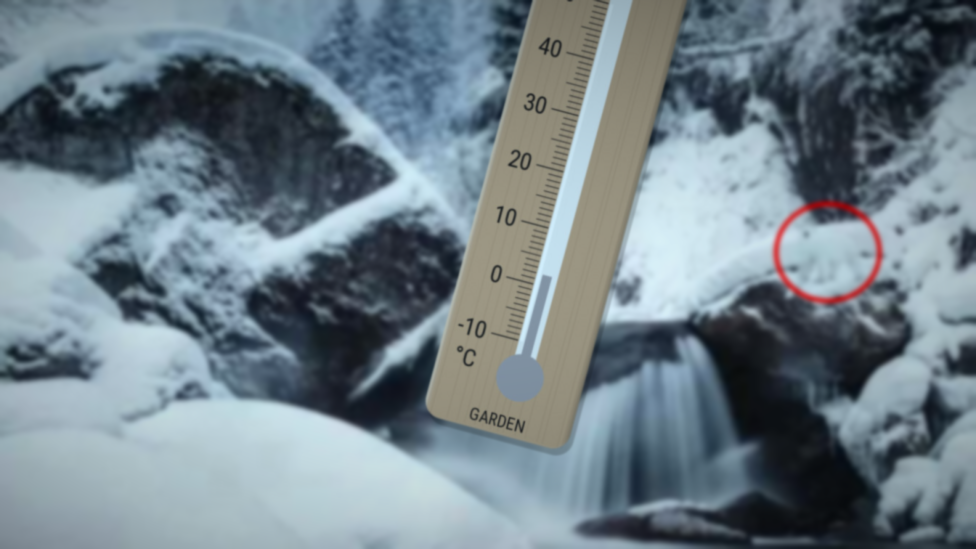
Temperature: °C 2
